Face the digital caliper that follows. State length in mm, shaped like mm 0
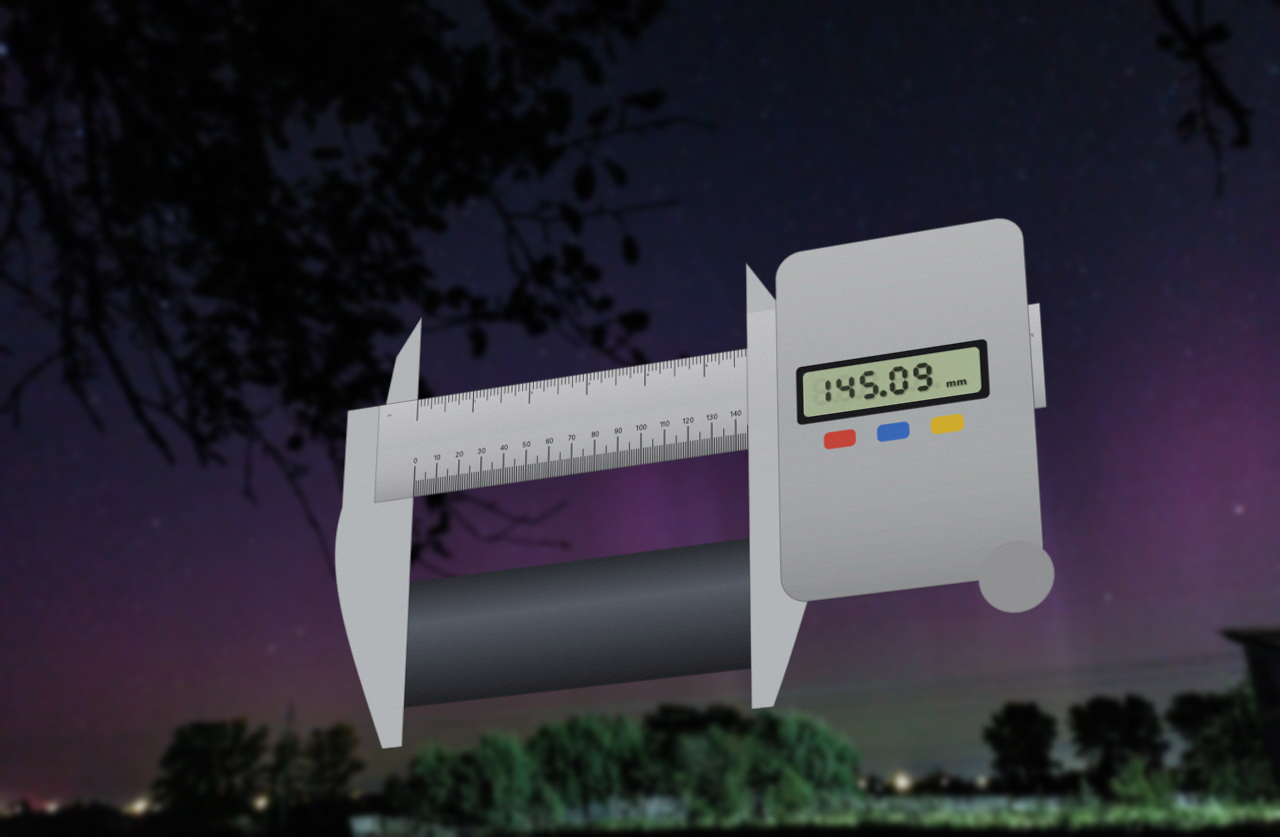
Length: mm 145.09
